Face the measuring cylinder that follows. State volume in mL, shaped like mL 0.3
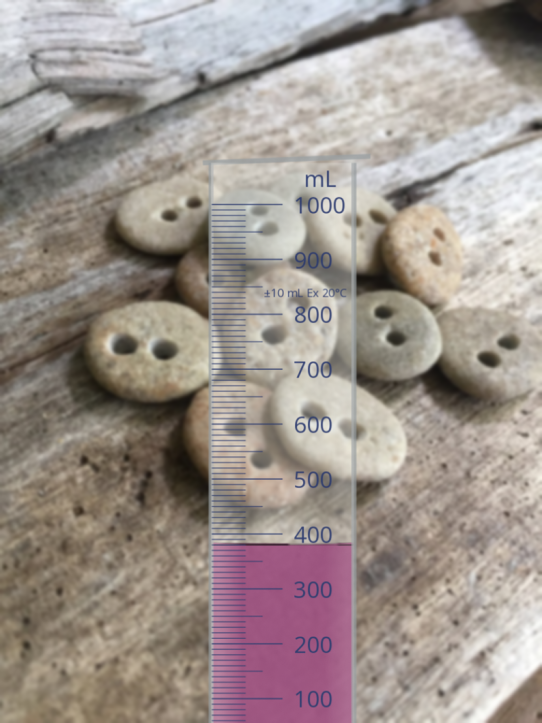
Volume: mL 380
